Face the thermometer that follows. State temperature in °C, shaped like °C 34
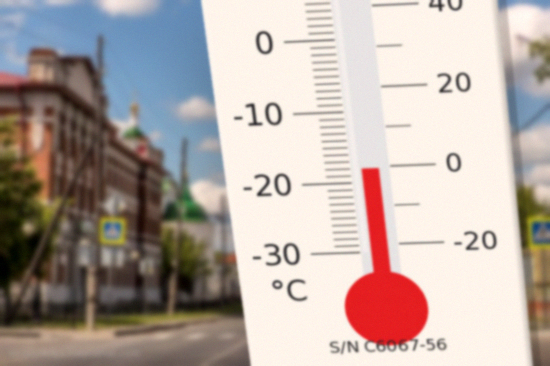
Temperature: °C -18
